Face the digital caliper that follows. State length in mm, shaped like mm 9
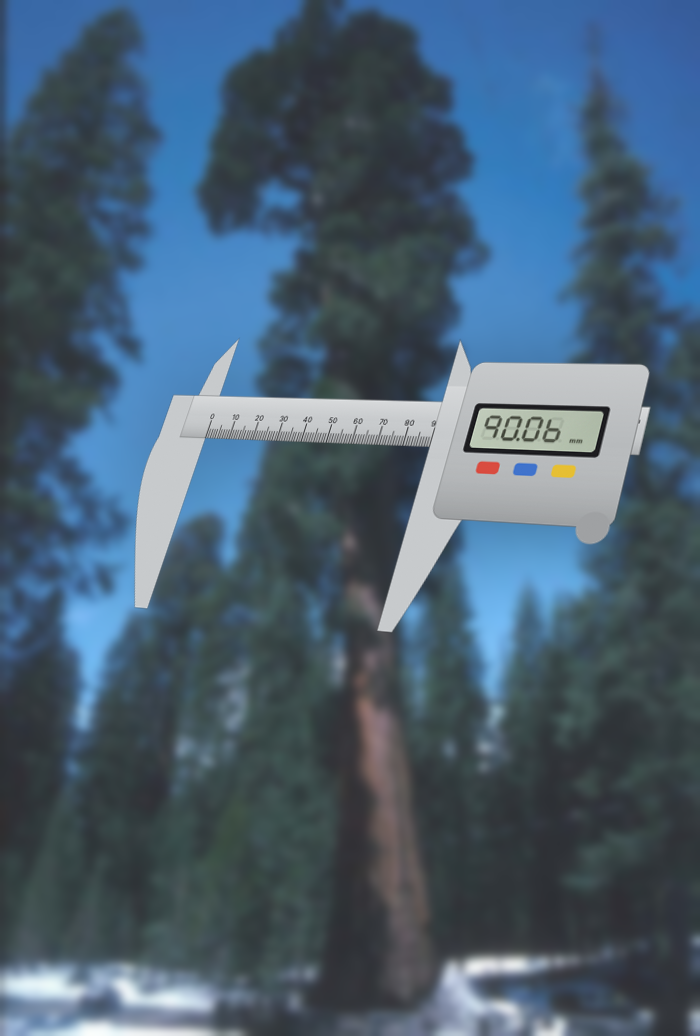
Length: mm 90.06
